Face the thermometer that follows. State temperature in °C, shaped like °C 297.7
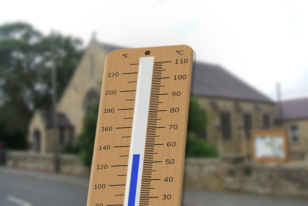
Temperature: °C 55
